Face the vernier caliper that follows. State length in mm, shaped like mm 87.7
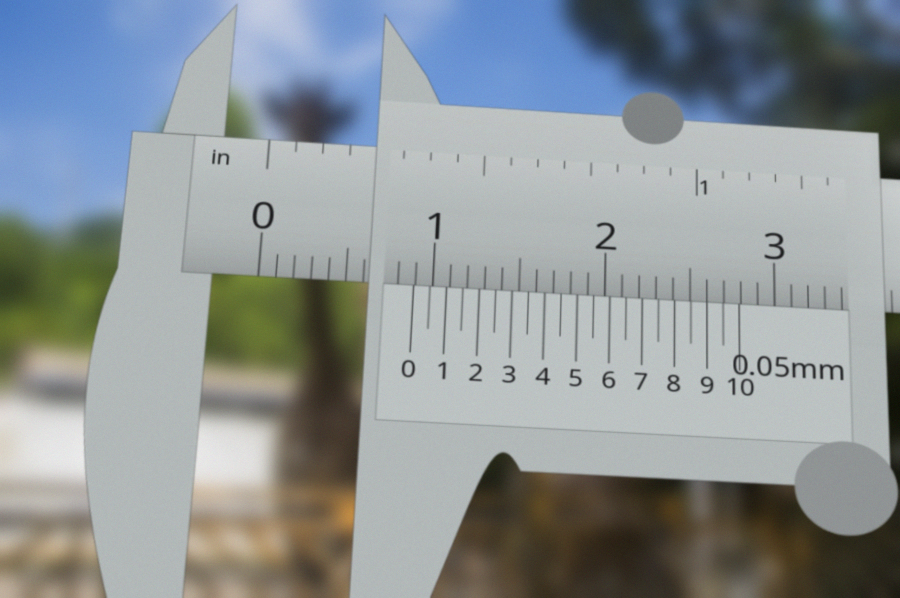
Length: mm 8.9
